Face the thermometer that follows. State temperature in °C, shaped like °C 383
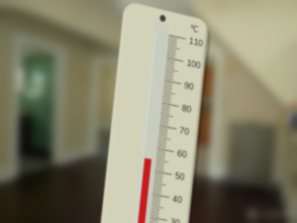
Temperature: °C 55
